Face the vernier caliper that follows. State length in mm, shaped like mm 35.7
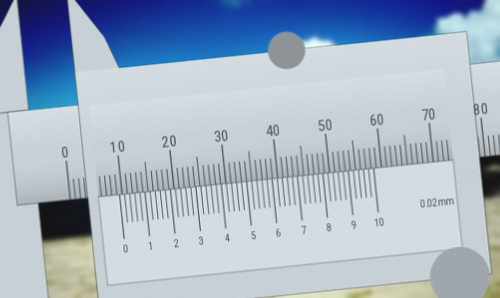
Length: mm 9.5
